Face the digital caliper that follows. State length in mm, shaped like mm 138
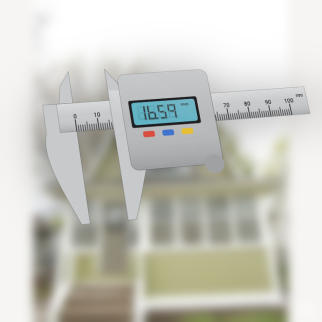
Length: mm 16.59
